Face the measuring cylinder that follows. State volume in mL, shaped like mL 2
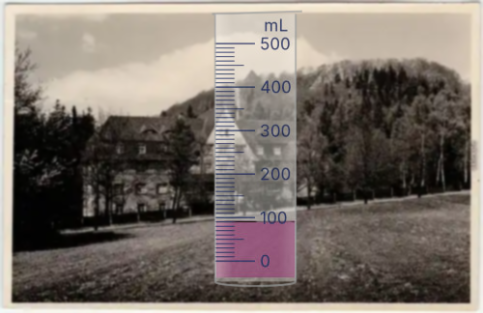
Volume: mL 90
